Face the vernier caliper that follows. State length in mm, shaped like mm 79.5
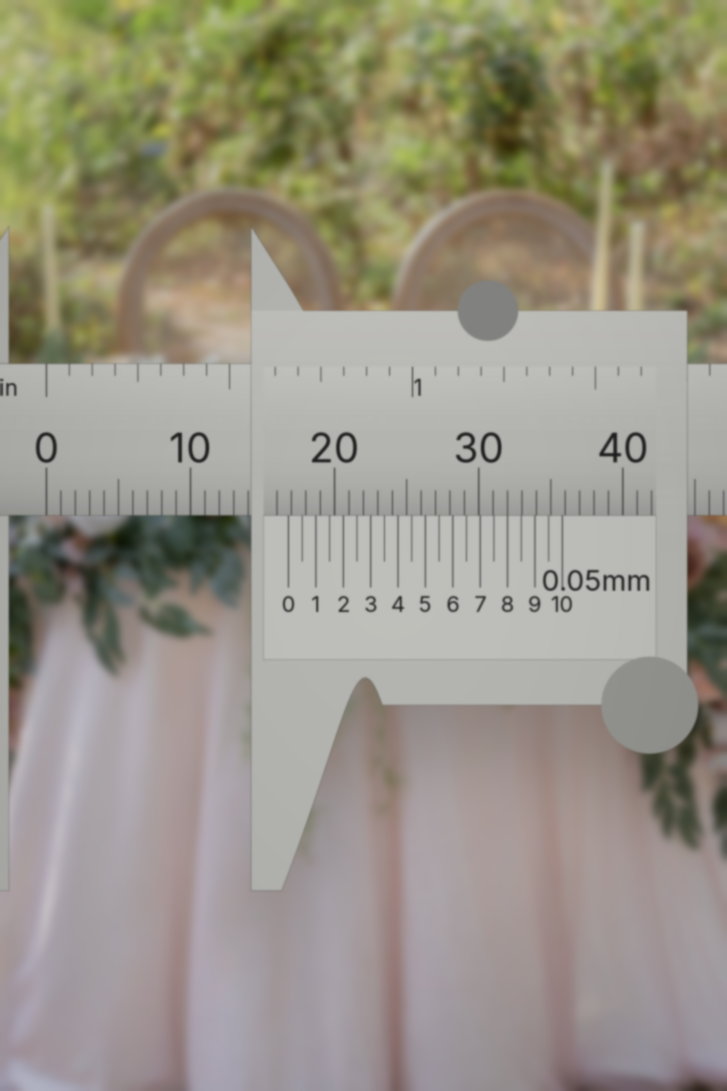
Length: mm 16.8
